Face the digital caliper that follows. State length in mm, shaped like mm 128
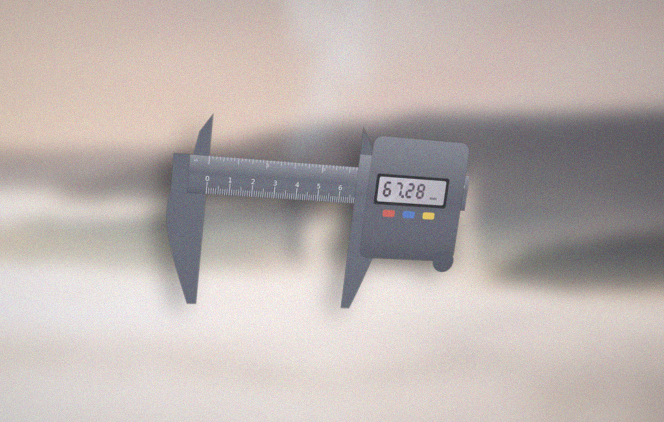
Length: mm 67.28
